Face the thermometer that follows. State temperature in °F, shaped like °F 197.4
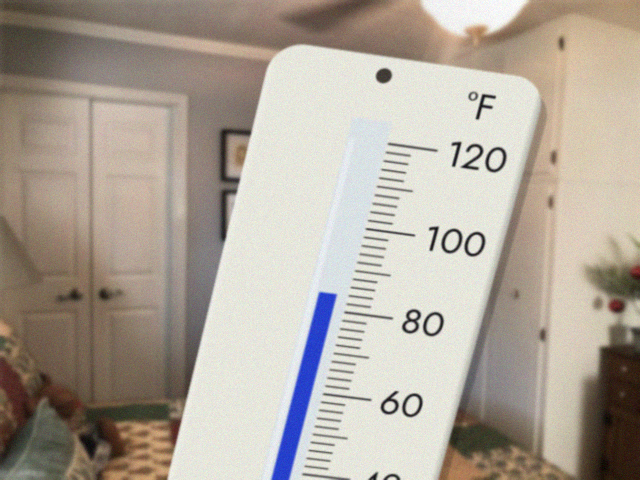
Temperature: °F 84
